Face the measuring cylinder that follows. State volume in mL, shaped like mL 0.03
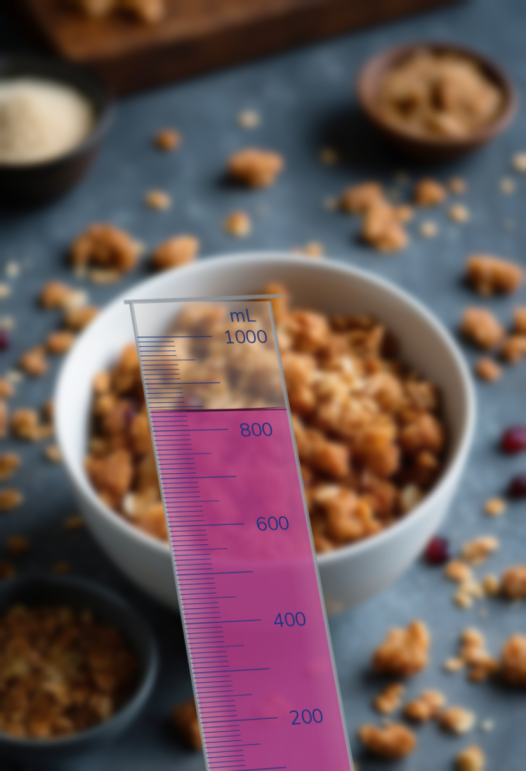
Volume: mL 840
